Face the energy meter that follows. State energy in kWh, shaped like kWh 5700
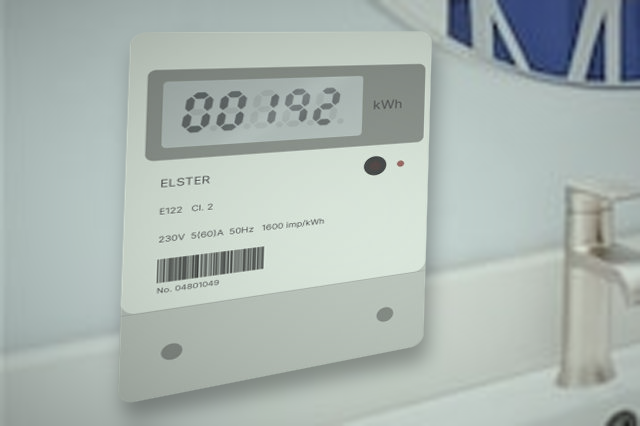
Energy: kWh 192
